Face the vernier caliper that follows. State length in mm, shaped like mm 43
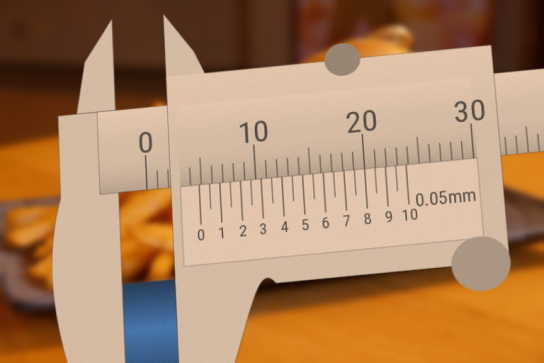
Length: mm 4.8
